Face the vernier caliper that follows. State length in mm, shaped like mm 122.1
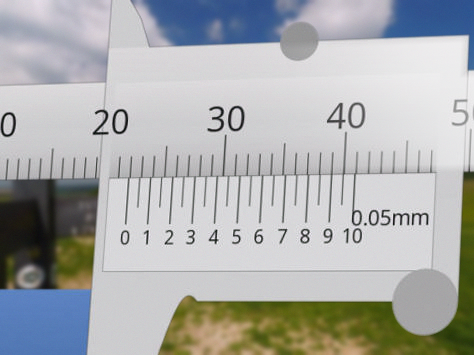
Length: mm 21.9
